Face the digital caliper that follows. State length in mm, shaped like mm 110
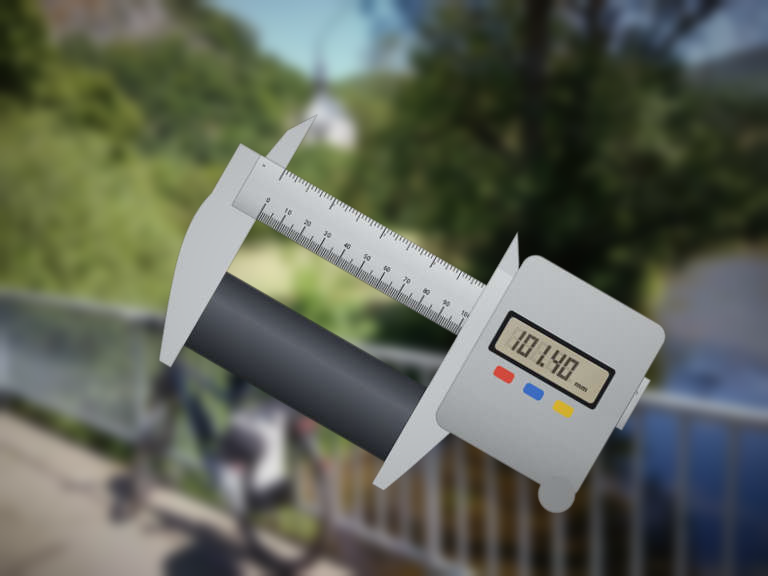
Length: mm 101.40
